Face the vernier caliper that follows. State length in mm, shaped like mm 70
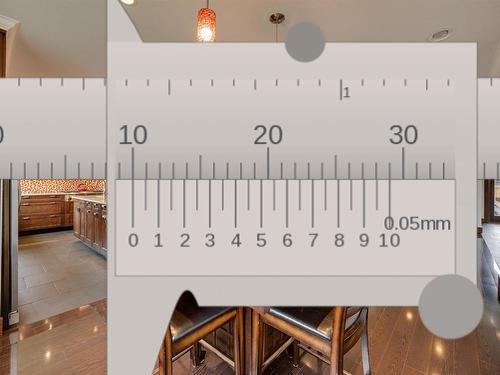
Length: mm 10.0
